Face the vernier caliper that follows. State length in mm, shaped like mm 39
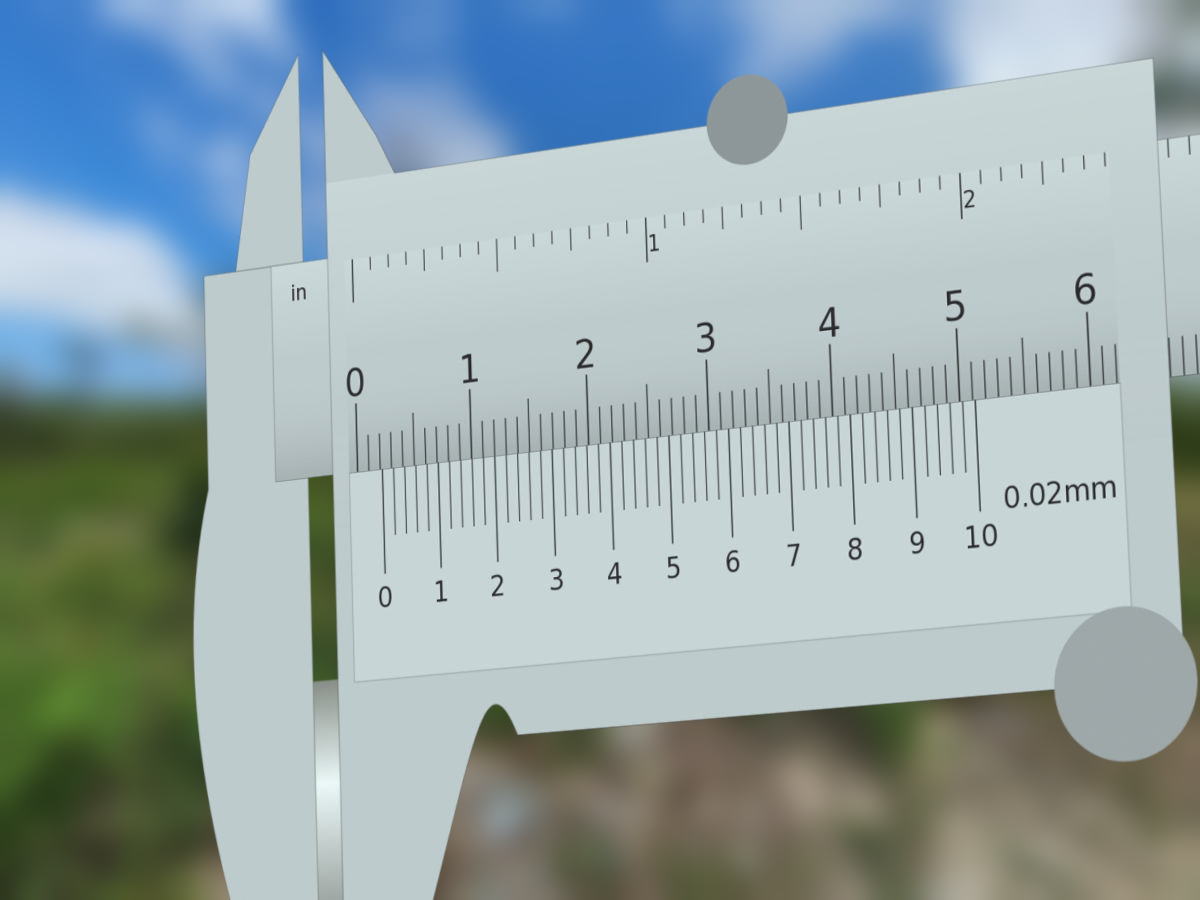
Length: mm 2.2
